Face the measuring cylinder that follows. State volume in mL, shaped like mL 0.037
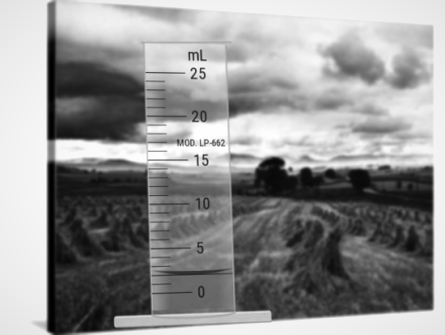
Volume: mL 2
